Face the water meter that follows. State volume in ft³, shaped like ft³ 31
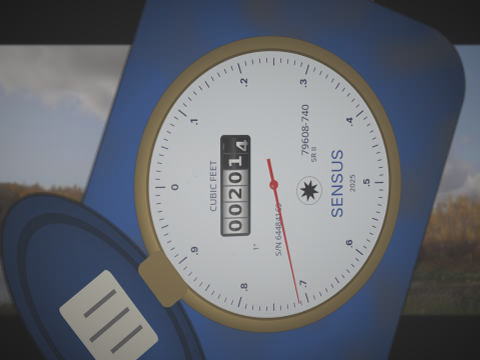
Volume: ft³ 2013.71
